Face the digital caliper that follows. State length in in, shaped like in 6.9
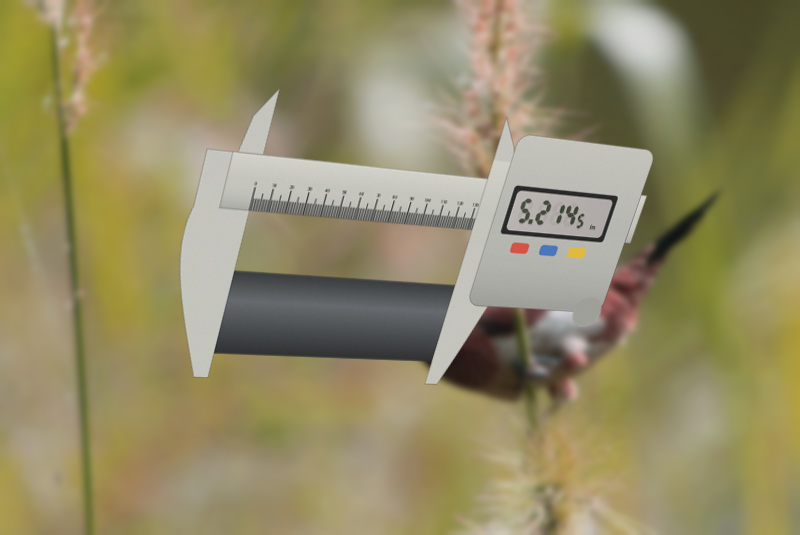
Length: in 5.2145
